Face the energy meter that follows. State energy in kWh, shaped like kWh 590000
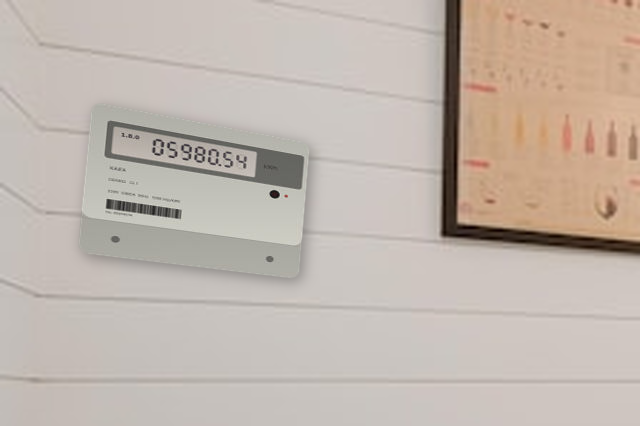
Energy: kWh 5980.54
